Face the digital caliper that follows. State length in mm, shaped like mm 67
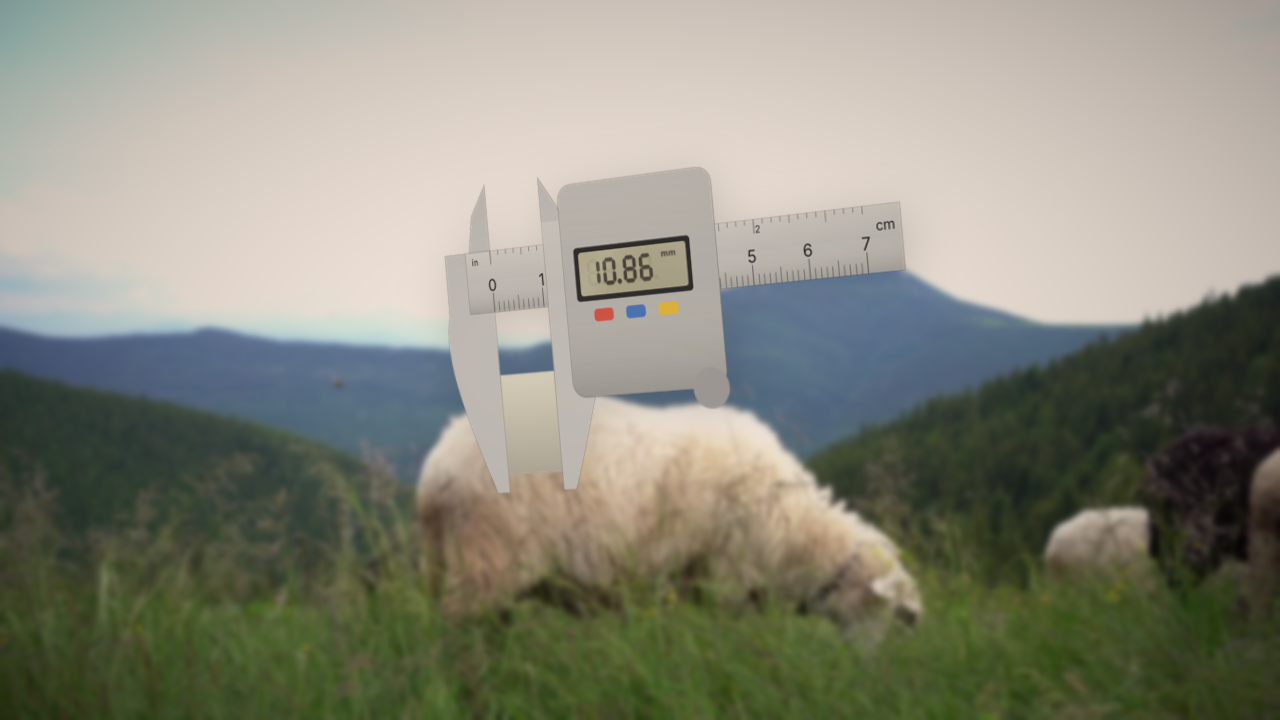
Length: mm 10.86
